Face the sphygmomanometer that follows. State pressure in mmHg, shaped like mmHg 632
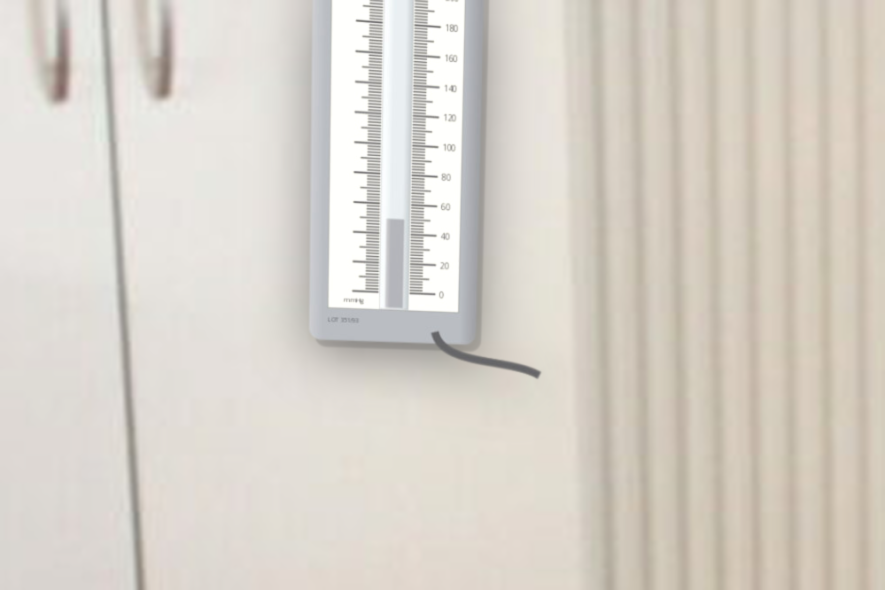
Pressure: mmHg 50
